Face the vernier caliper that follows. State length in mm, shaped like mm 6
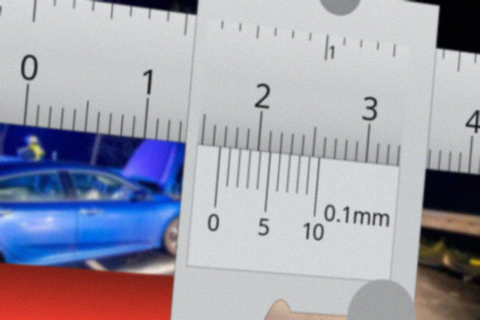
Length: mm 16.6
